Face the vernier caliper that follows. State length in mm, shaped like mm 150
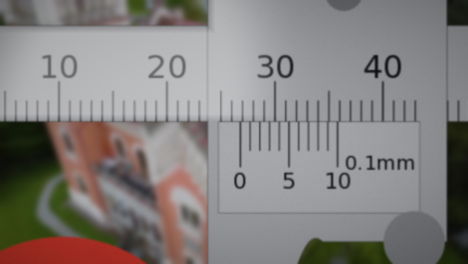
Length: mm 26.8
